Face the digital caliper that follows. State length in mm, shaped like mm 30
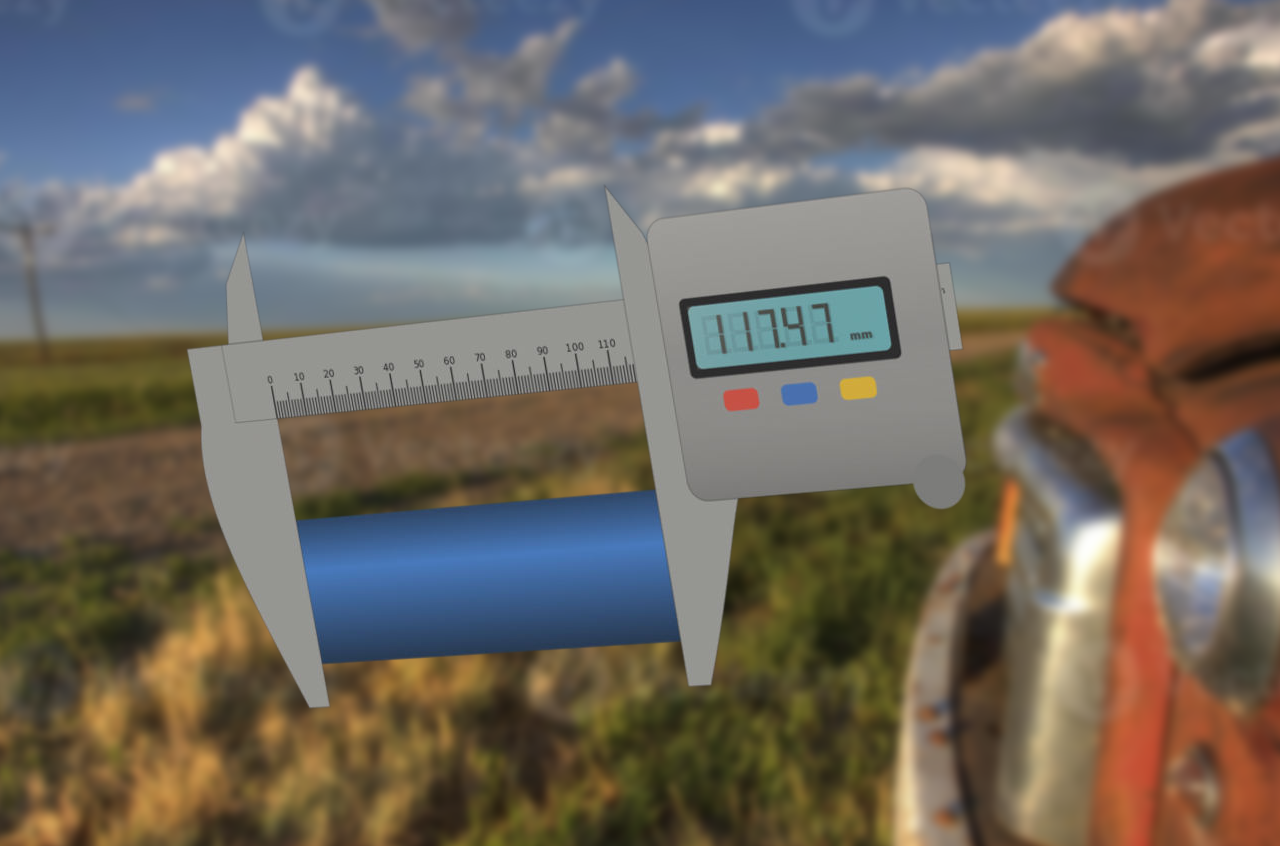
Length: mm 117.47
